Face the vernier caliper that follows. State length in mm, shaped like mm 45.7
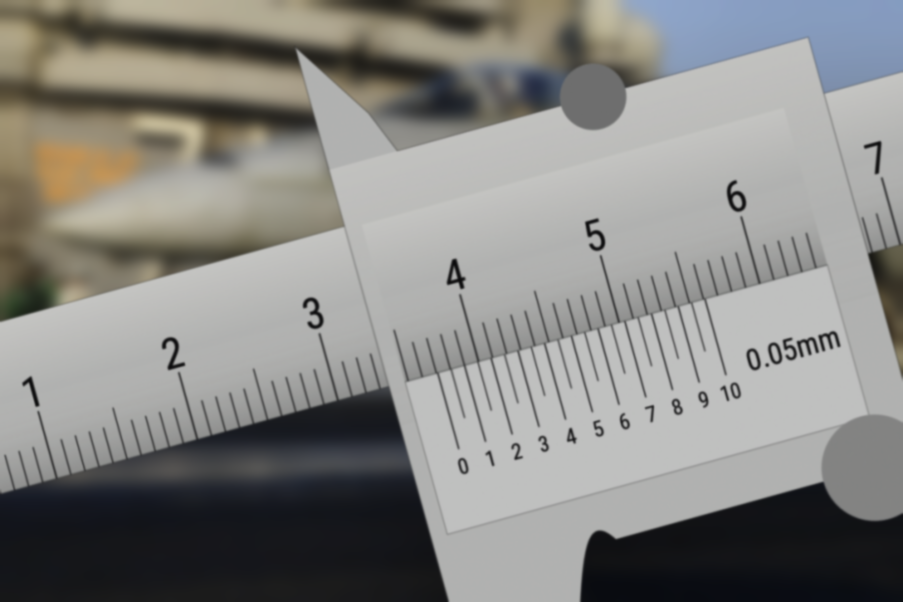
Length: mm 37.1
